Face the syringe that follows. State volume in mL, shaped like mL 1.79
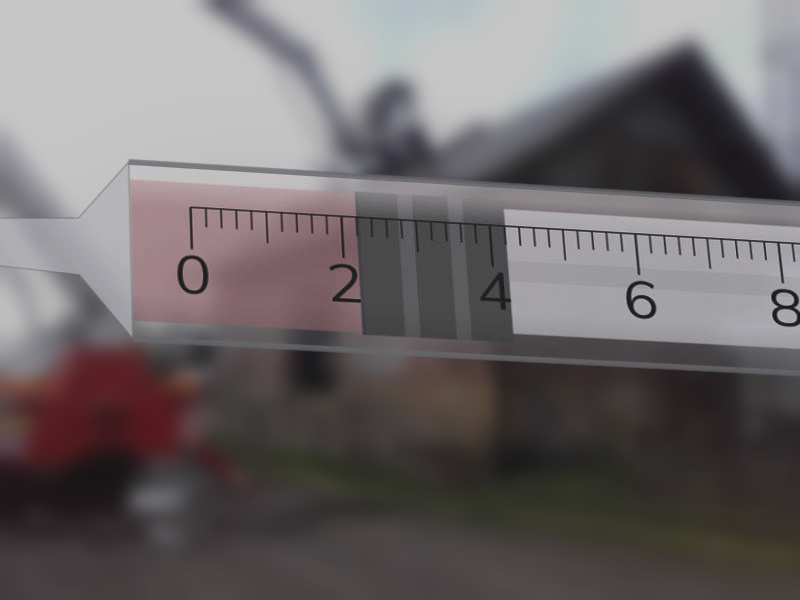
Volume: mL 2.2
